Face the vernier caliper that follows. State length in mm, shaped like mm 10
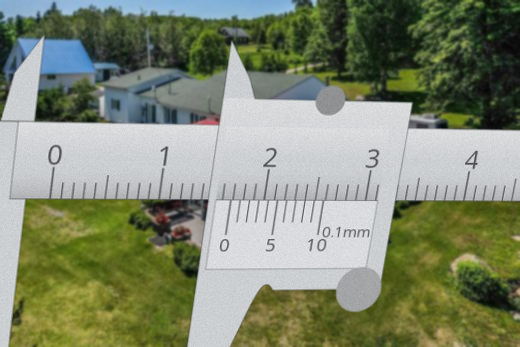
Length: mm 16.8
